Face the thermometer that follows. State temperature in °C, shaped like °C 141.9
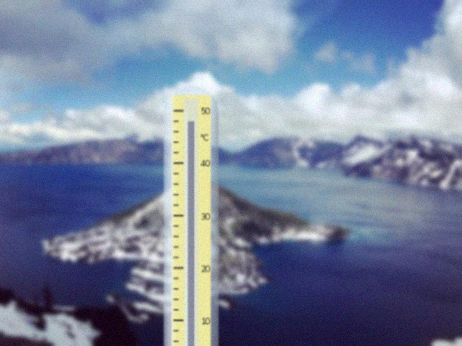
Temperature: °C 48
